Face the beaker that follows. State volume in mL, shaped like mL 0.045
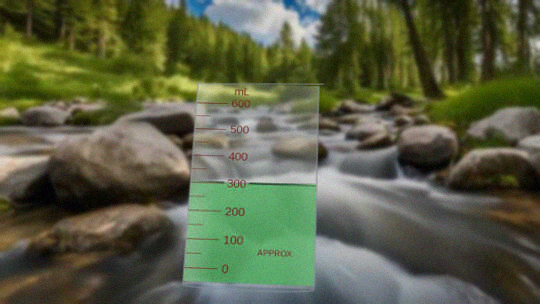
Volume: mL 300
